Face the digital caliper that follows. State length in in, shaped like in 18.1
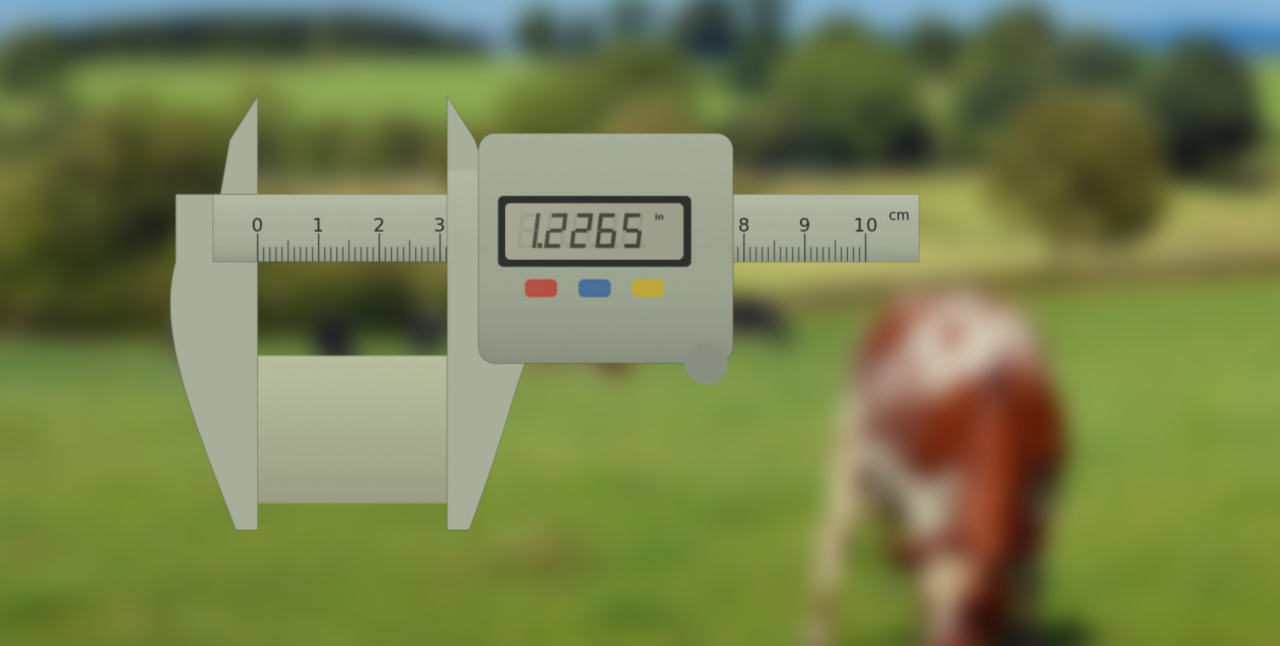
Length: in 1.2265
